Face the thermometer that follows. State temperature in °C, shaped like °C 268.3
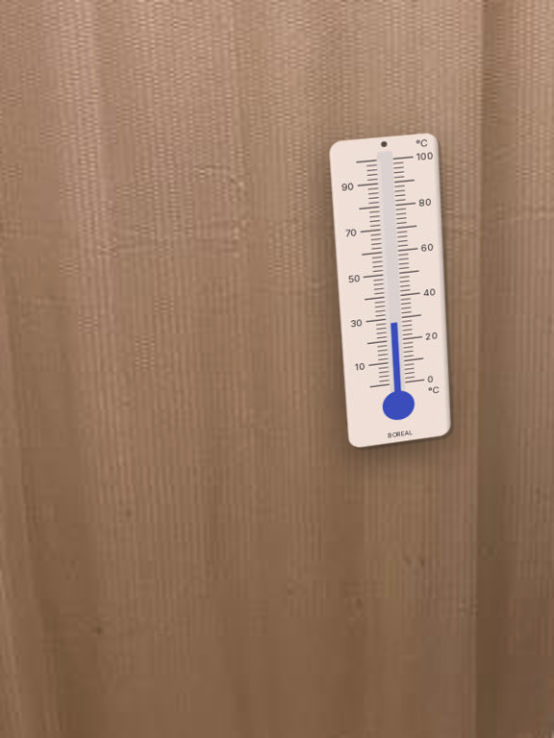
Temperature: °C 28
